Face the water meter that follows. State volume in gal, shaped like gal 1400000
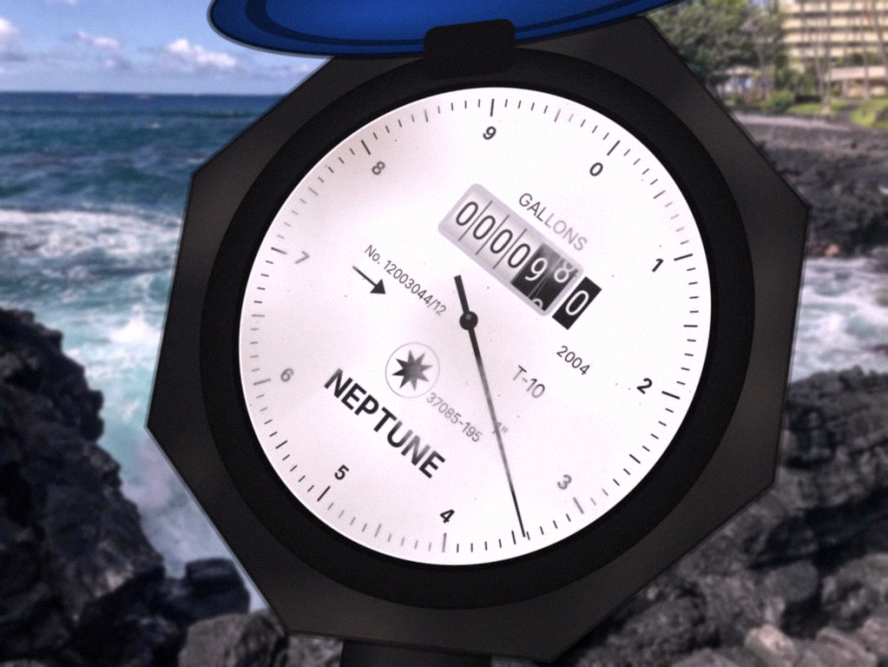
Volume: gal 983.4
